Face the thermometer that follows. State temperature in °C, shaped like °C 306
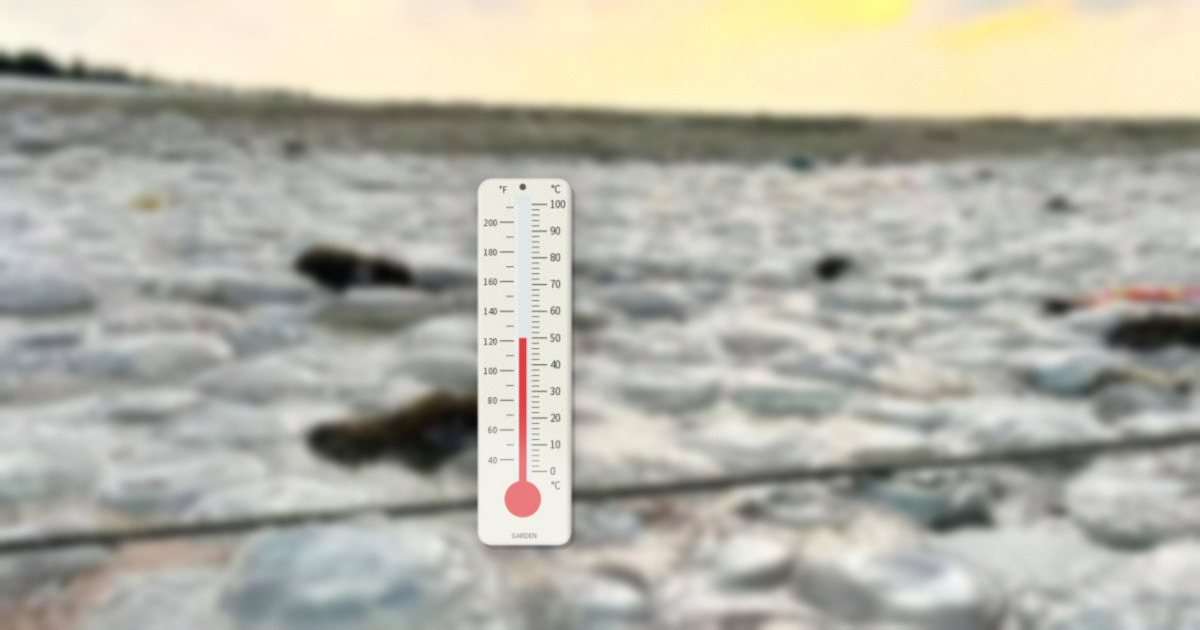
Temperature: °C 50
